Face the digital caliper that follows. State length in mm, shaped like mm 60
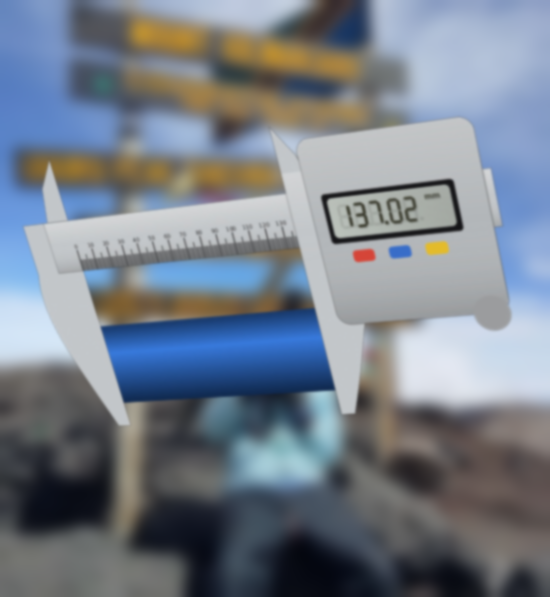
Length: mm 137.02
